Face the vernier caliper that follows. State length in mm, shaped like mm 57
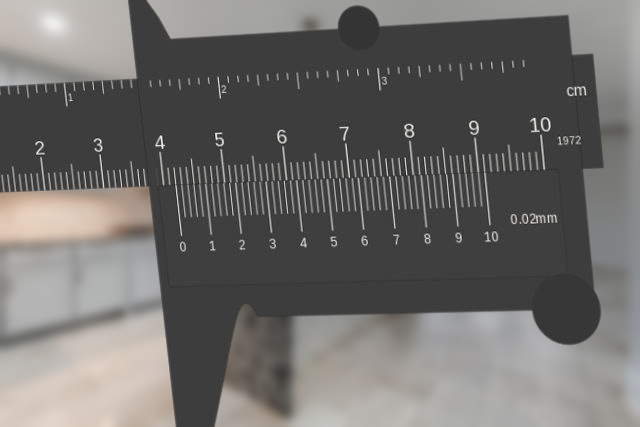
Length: mm 42.0
